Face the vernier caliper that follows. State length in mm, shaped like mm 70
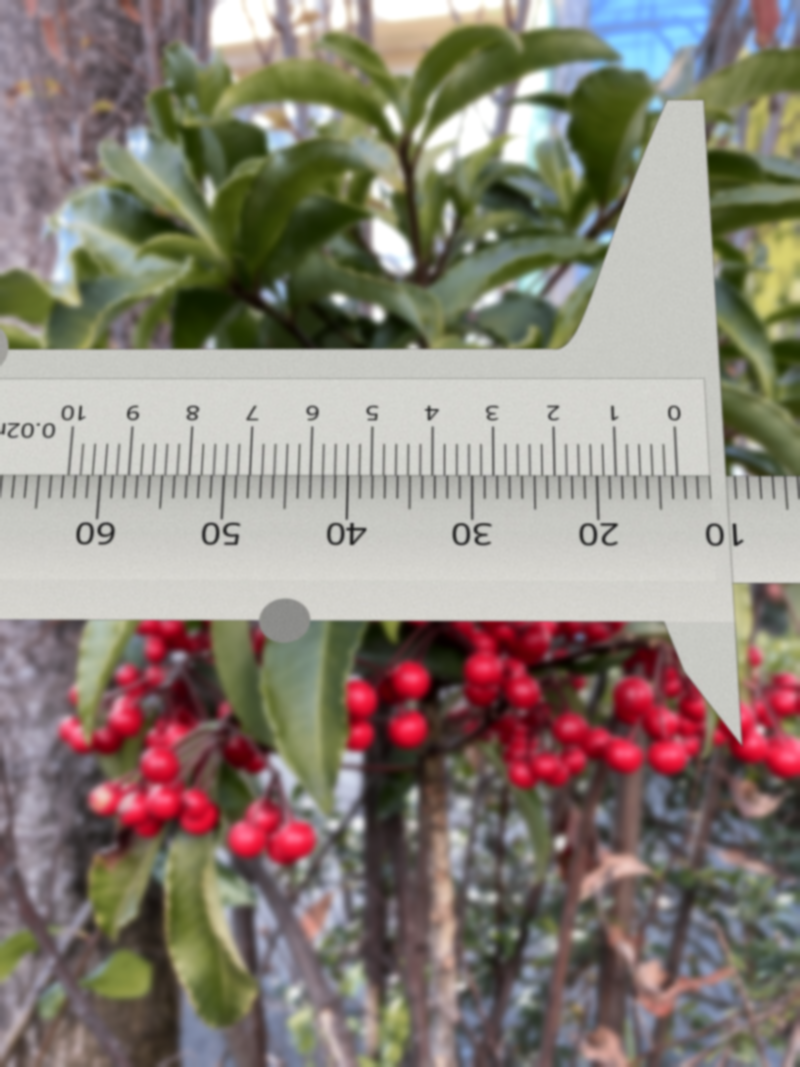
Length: mm 13.6
